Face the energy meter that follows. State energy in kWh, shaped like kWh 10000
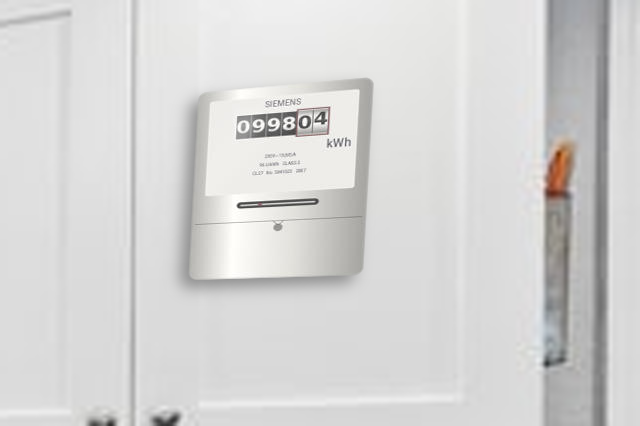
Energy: kWh 998.04
